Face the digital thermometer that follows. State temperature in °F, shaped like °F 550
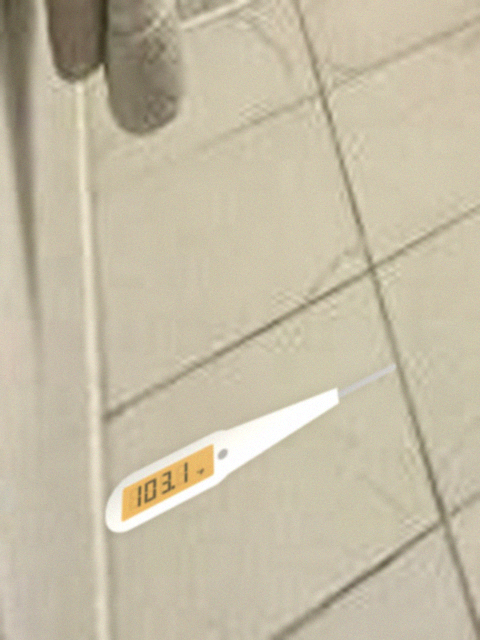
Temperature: °F 103.1
